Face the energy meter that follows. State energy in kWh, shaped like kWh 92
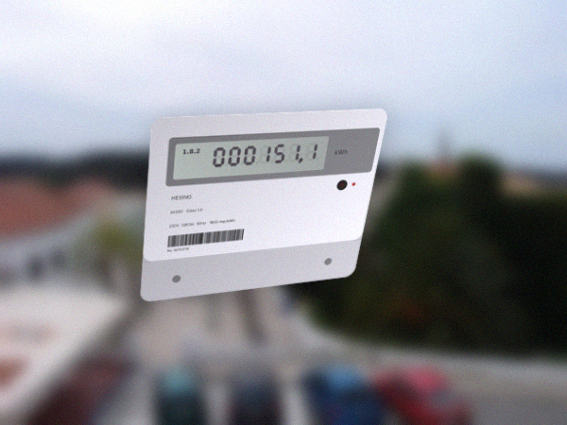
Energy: kWh 151.1
